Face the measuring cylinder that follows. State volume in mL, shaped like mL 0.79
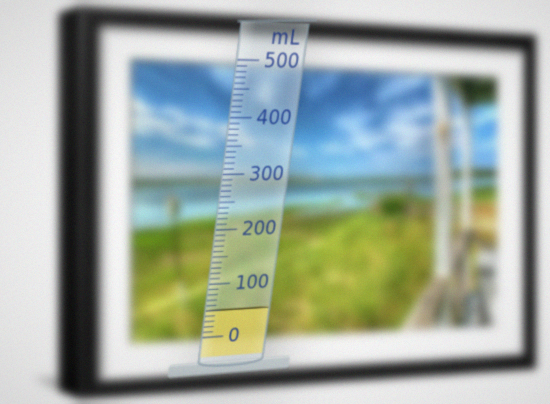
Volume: mL 50
